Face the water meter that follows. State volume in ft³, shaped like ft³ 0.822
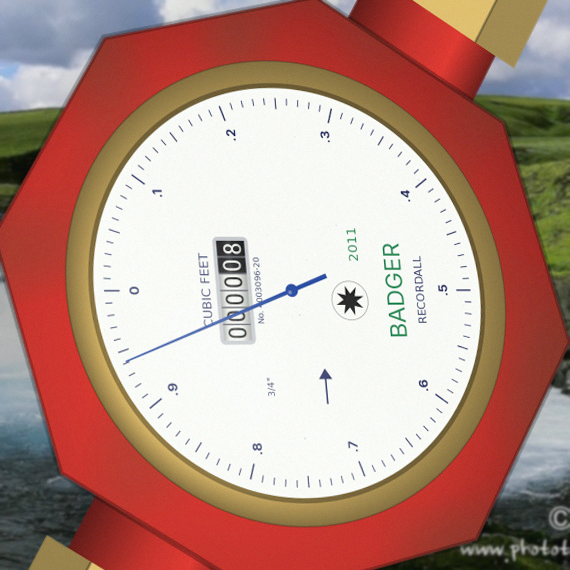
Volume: ft³ 7.94
